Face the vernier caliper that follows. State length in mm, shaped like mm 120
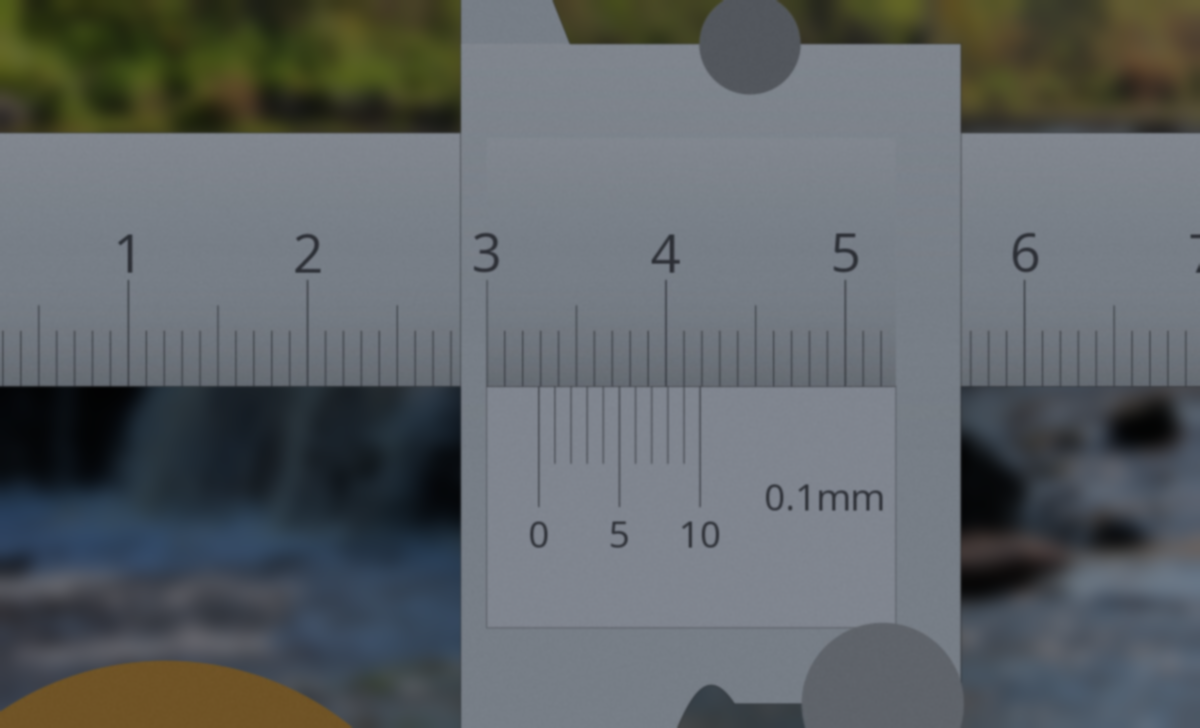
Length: mm 32.9
